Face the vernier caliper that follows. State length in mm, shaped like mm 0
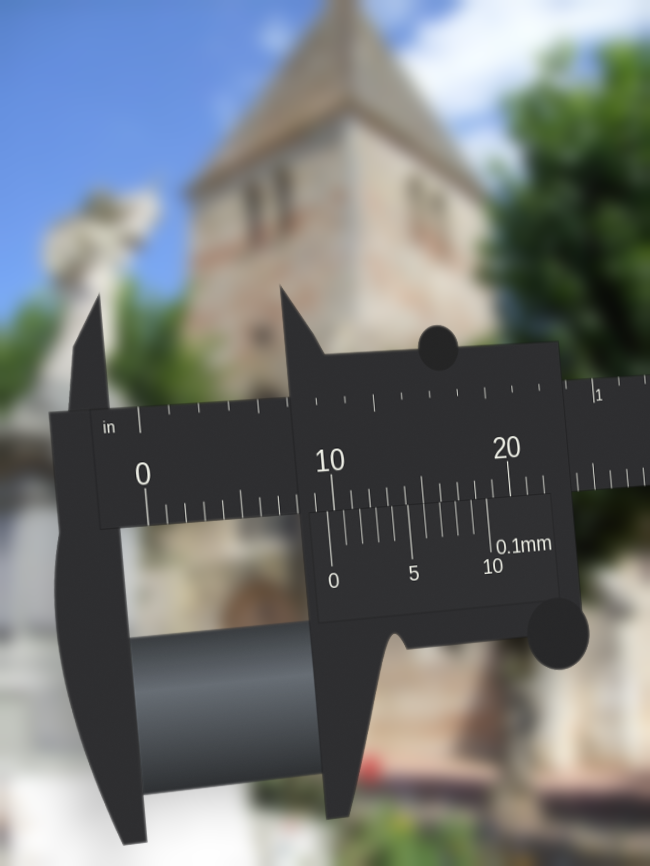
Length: mm 9.6
